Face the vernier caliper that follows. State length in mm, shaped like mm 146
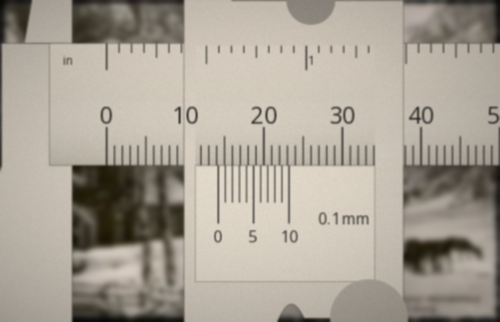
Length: mm 14.2
